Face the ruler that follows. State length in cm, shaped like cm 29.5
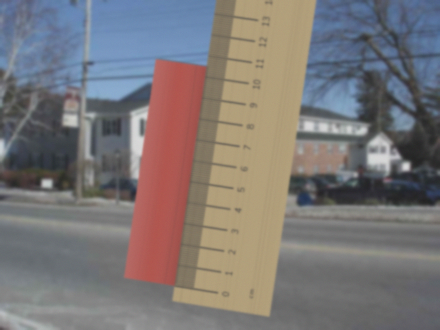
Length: cm 10.5
